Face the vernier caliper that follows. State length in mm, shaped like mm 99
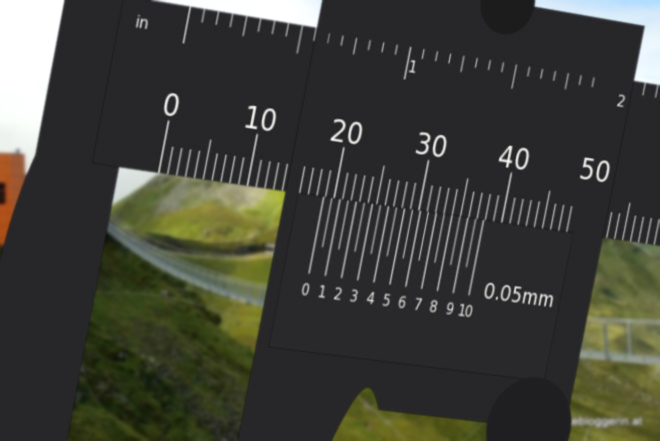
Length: mm 18.8
